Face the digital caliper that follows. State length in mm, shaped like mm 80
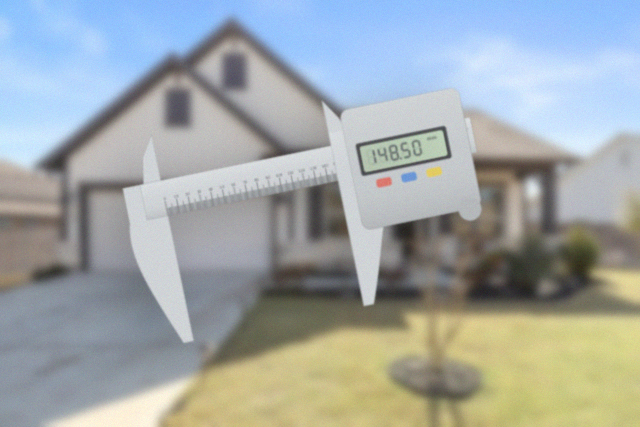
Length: mm 148.50
